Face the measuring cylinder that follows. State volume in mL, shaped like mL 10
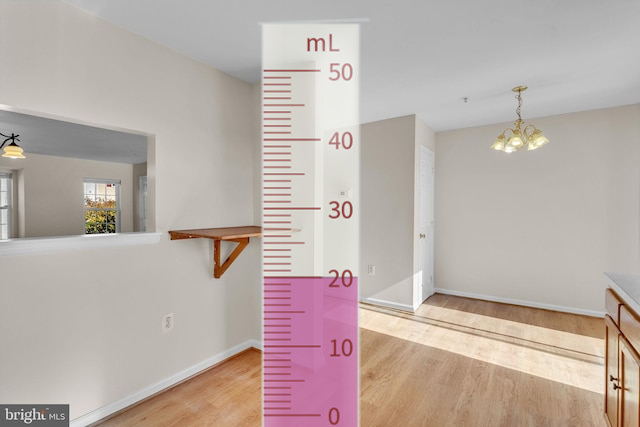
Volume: mL 20
